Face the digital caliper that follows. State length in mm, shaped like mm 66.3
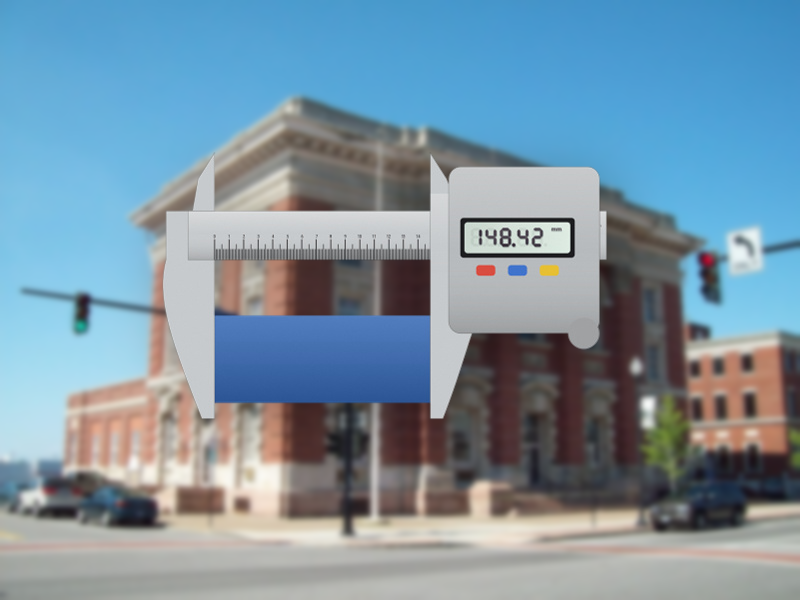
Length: mm 148.42
